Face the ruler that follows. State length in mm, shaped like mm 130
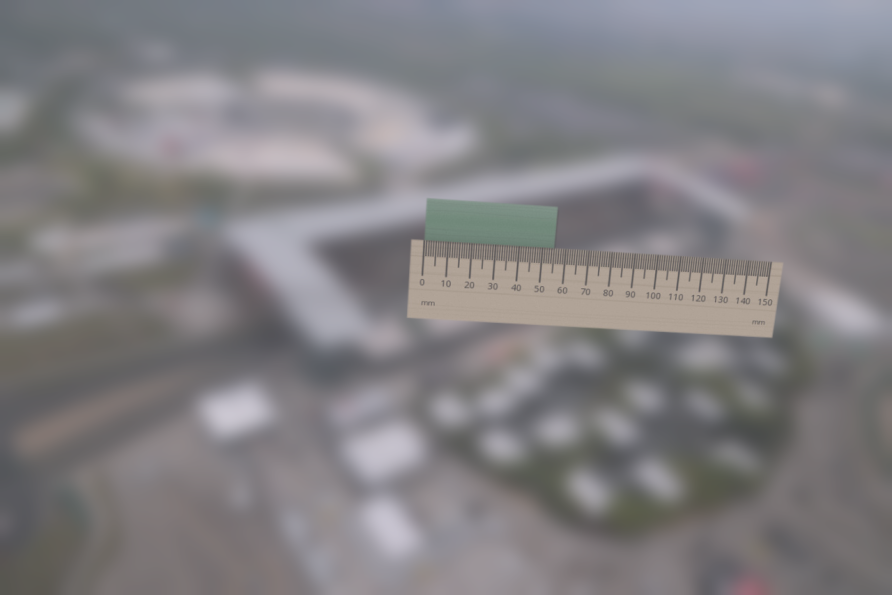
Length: mm 55
